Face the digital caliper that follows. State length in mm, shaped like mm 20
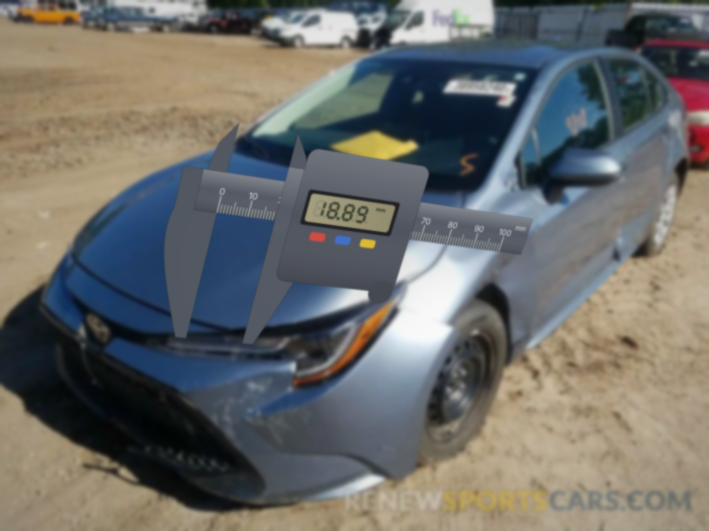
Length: mm 18.89
